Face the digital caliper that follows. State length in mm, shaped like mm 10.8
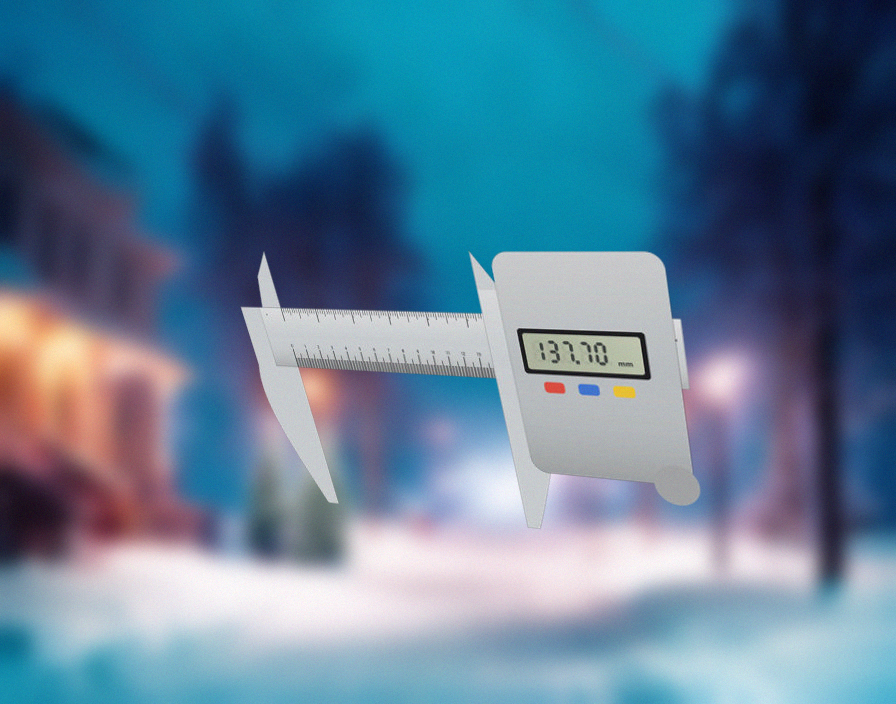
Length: mm 137.70
